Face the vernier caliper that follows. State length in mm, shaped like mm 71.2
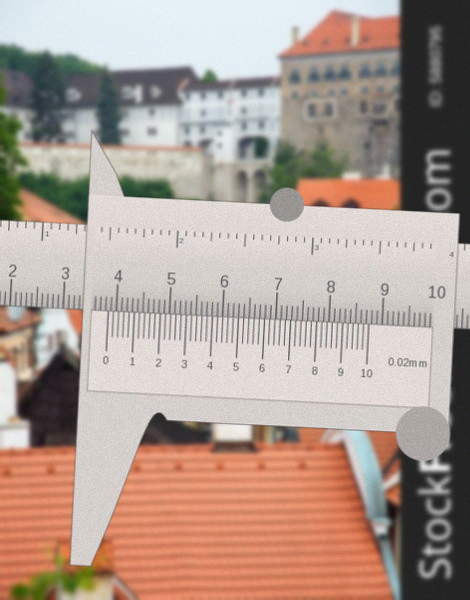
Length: mm 38.5
